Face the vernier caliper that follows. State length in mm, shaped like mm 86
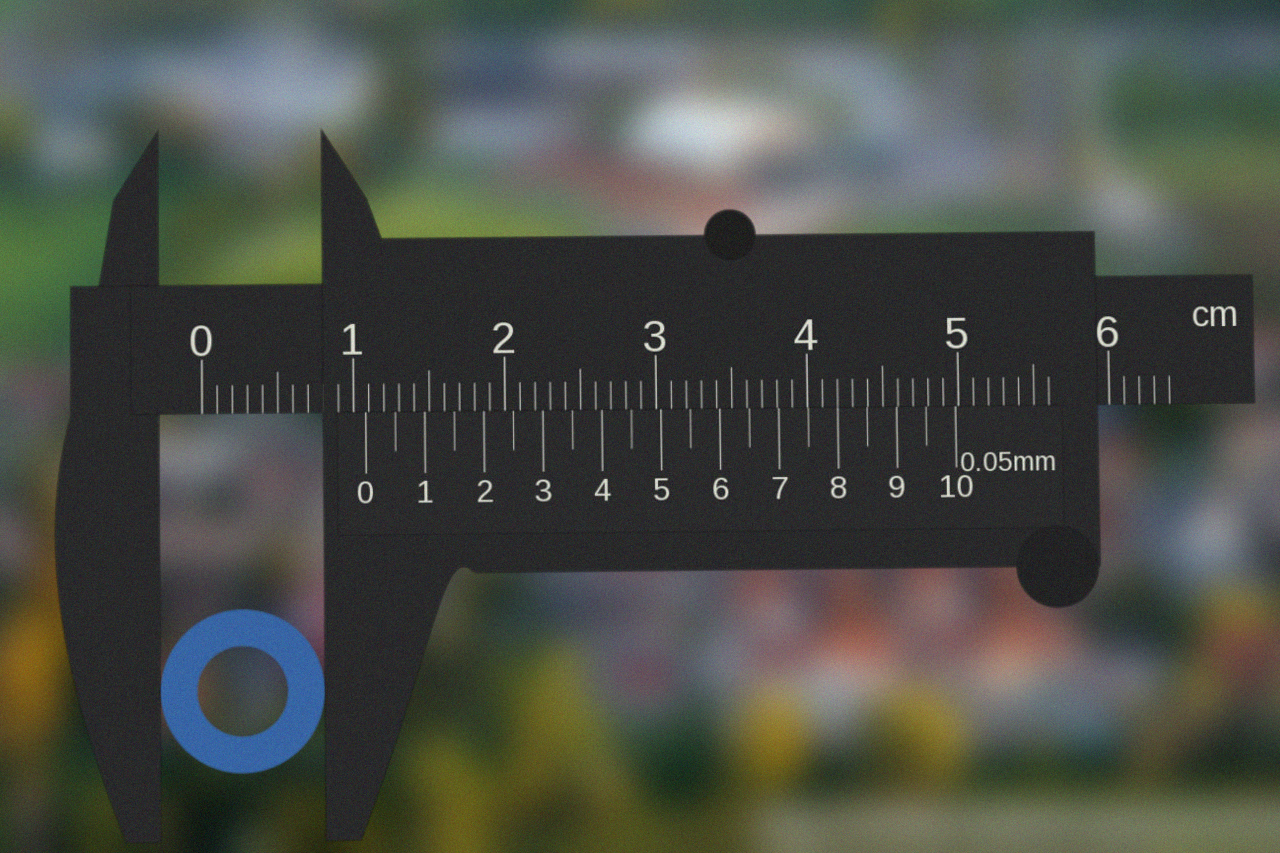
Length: mm 10.8
